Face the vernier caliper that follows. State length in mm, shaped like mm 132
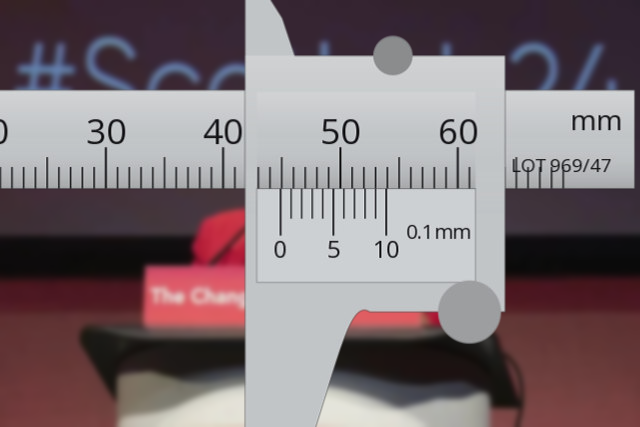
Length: mm 44.9
